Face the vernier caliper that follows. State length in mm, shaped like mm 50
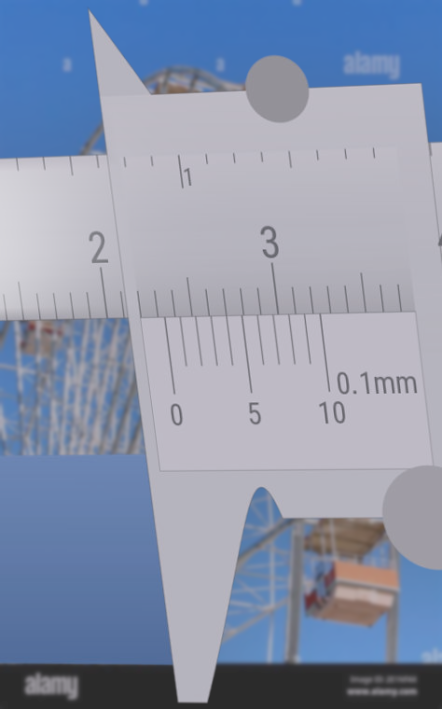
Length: mm 23.4
